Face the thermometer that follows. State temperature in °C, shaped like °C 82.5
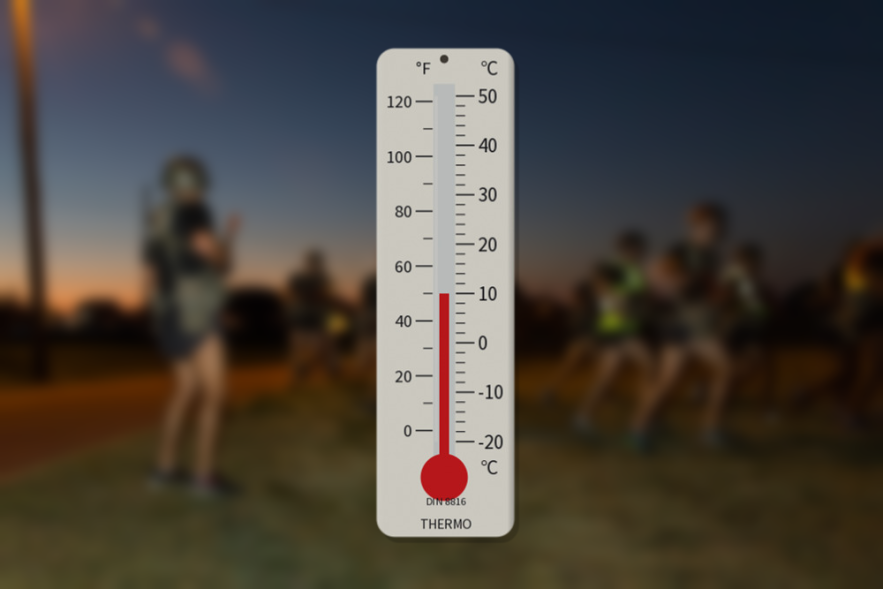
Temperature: °C 10
